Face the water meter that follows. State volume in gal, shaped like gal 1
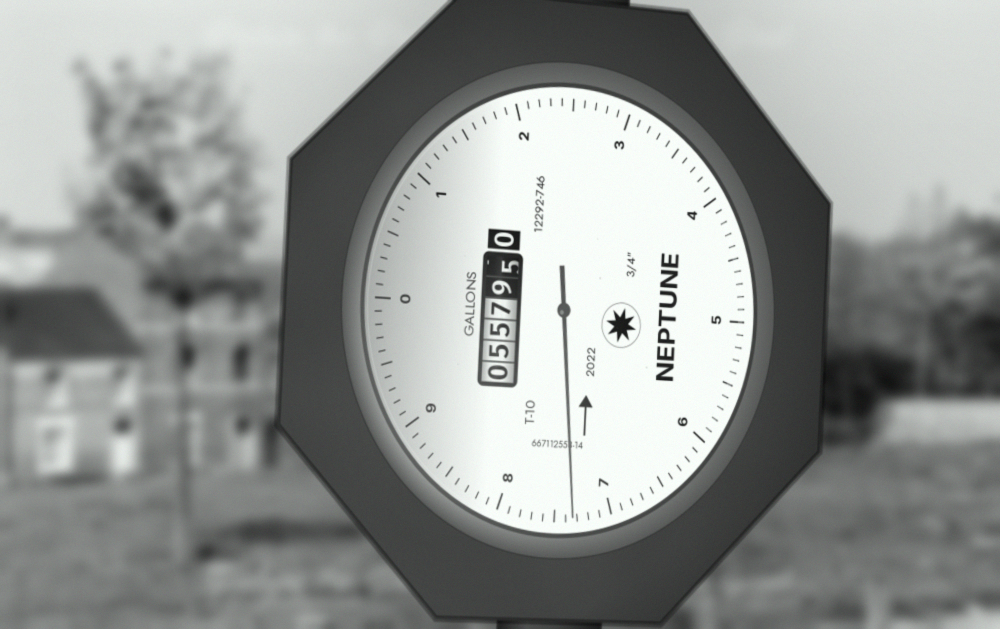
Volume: gal 557947.3
